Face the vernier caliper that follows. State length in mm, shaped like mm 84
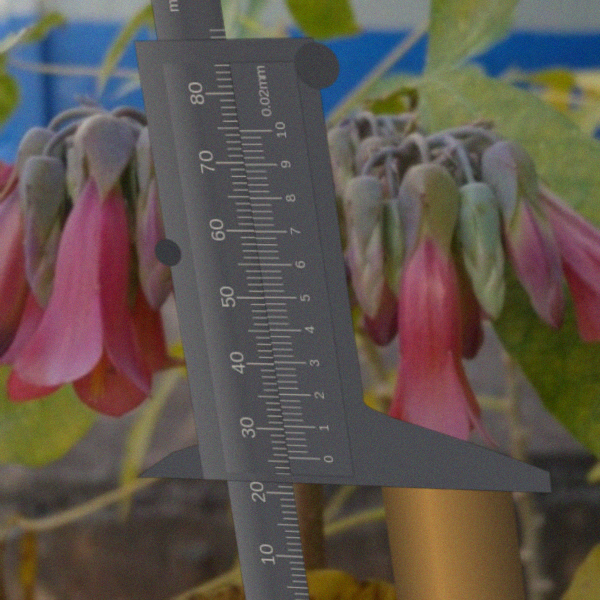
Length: mm 25.6
